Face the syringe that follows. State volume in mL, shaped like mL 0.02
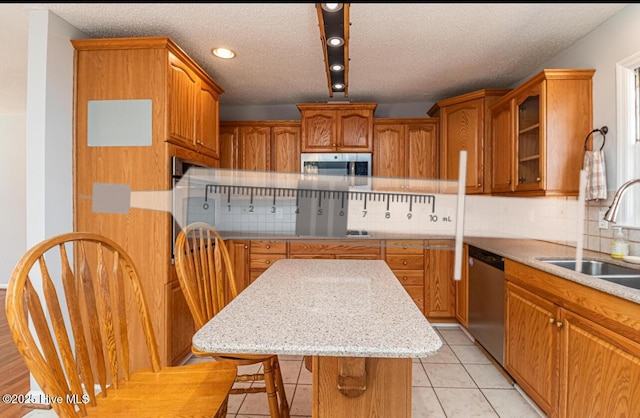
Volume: mL 4
